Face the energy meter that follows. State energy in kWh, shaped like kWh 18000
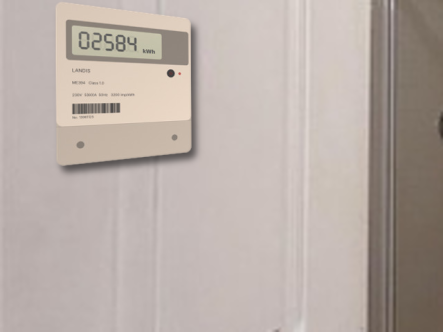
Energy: kWh 2584
